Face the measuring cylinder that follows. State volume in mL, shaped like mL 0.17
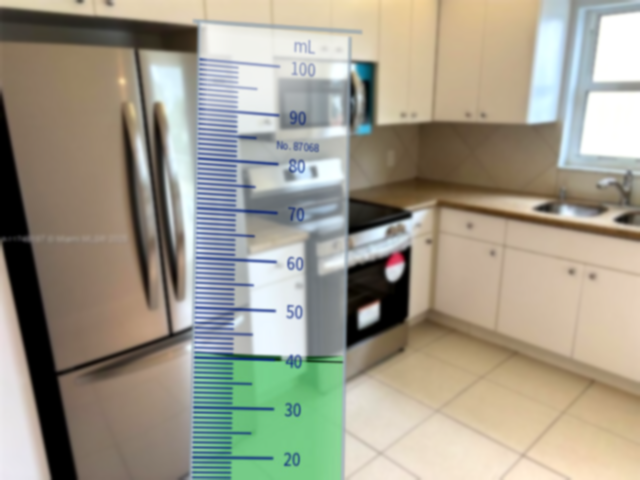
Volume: mL 40
